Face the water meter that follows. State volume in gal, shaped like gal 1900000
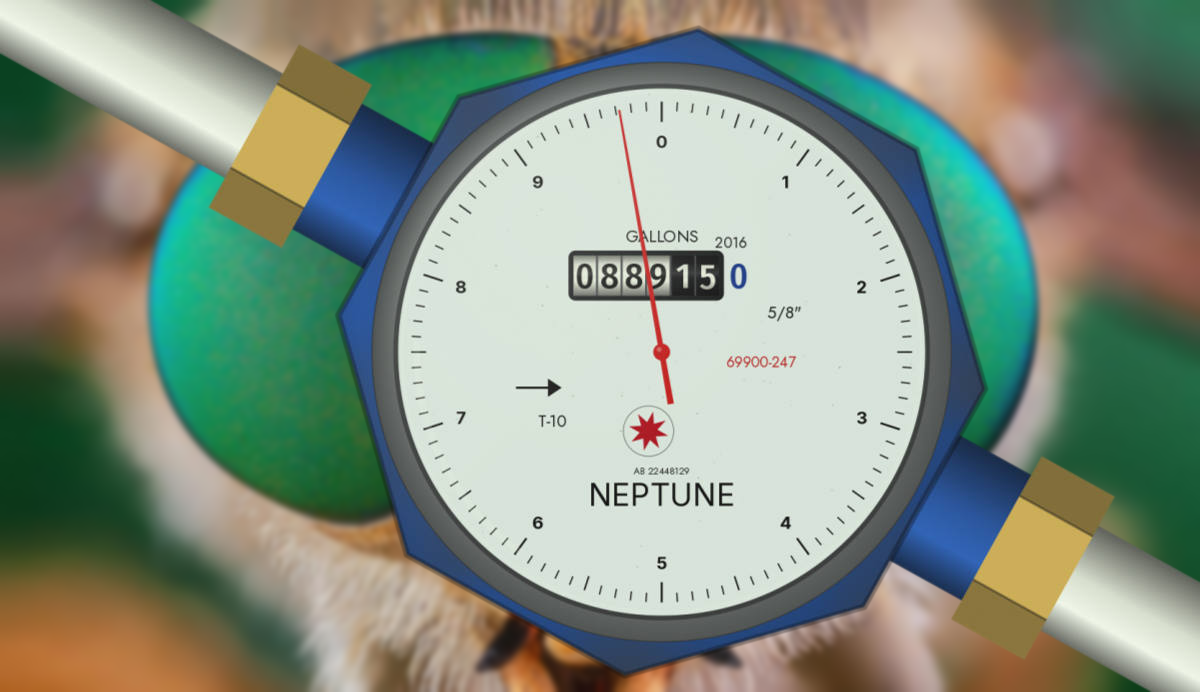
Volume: gal 889149.7
